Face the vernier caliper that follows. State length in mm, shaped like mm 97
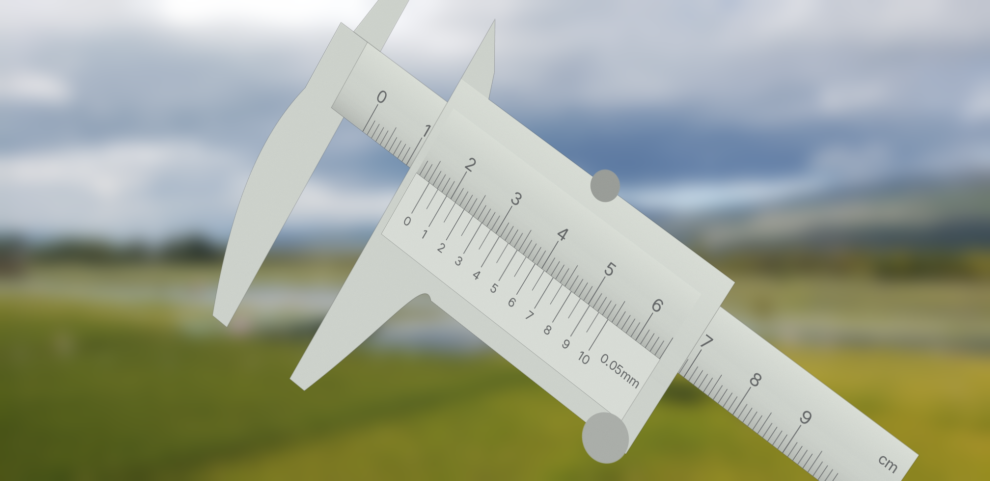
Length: mm 15.2
